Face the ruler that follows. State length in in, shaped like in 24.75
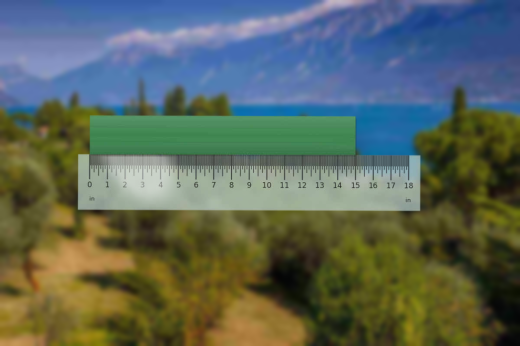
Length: in 15
